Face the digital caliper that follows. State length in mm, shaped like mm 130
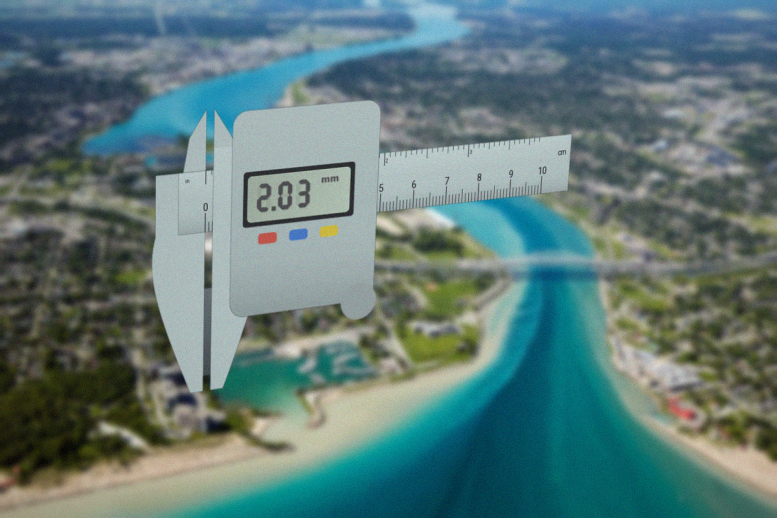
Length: mm 2.03
